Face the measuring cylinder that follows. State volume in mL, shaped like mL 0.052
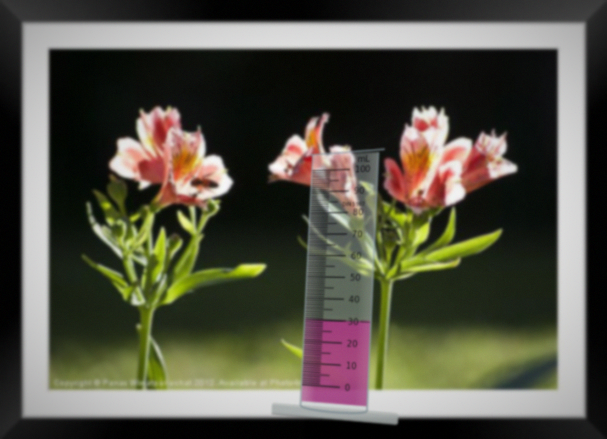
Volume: mL 30
